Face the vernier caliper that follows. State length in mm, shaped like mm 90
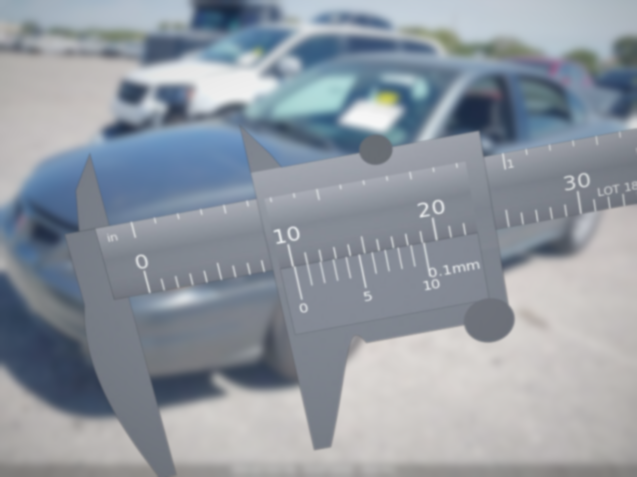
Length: mm 10.1
